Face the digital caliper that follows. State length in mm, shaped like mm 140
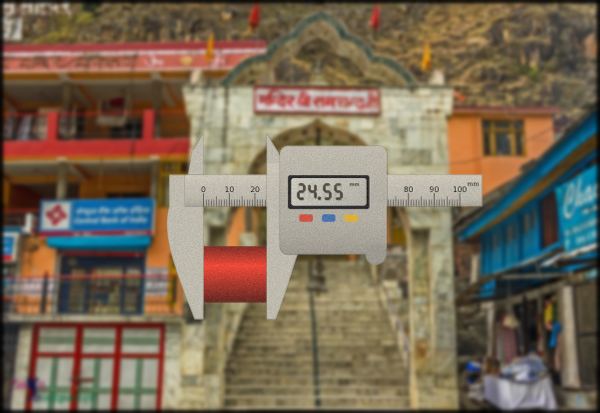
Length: mm 24.55
